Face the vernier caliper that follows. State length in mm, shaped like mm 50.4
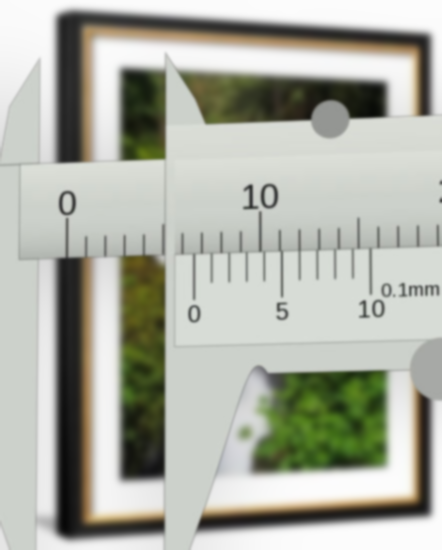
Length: mm 6.6
